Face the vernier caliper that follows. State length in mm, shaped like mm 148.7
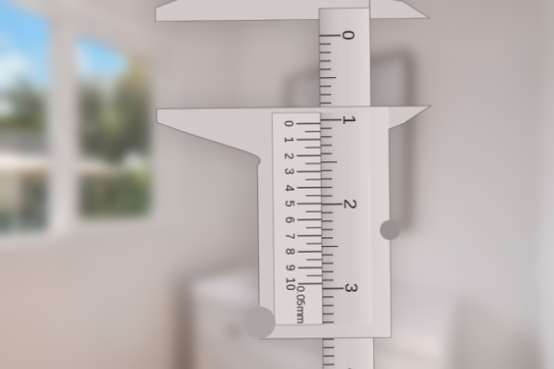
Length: mm 10.4
